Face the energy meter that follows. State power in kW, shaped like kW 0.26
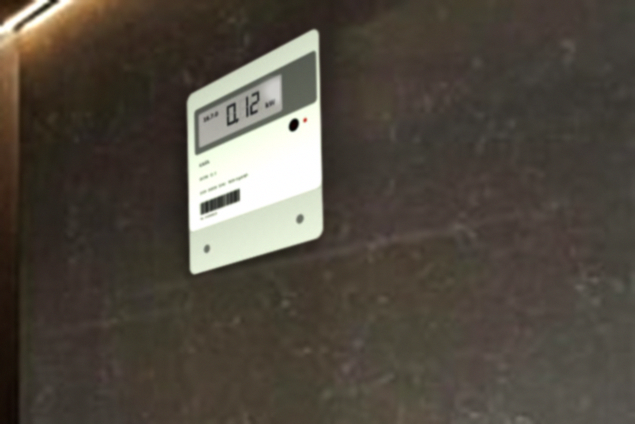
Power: kW 0.12
